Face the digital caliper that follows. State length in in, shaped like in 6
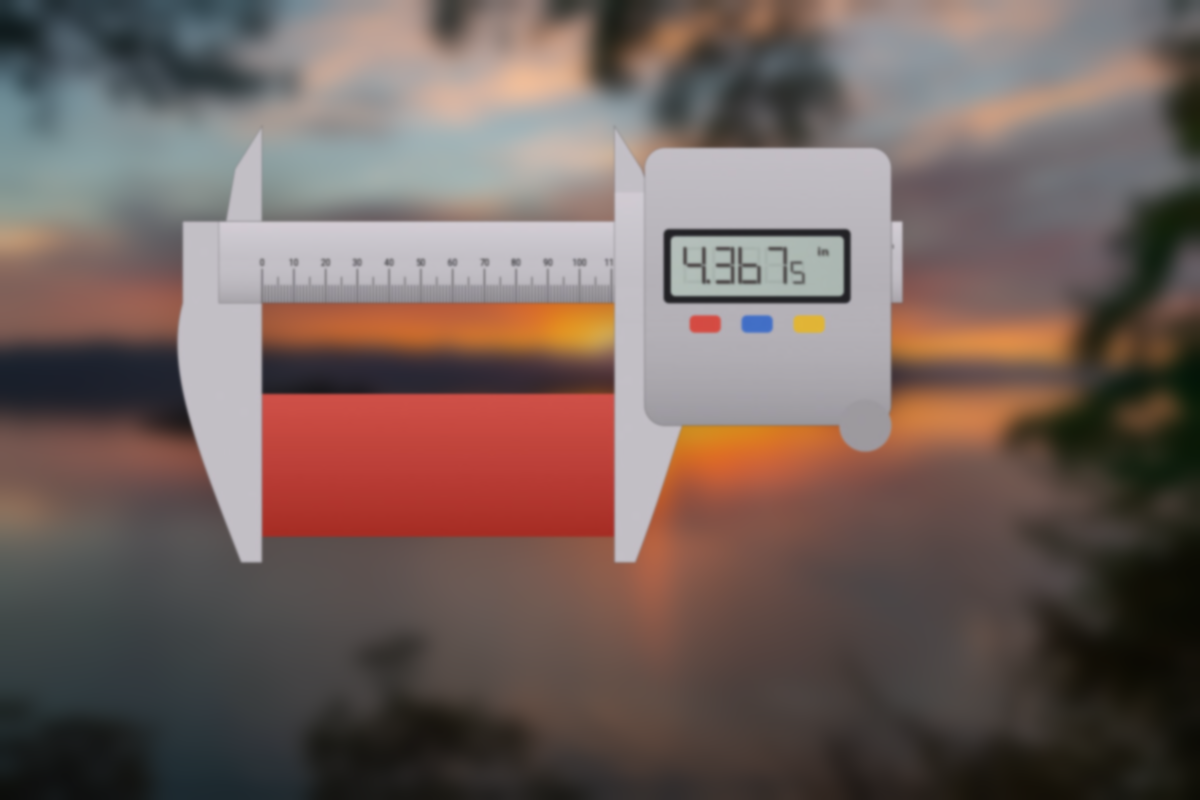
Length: in 4.3675
